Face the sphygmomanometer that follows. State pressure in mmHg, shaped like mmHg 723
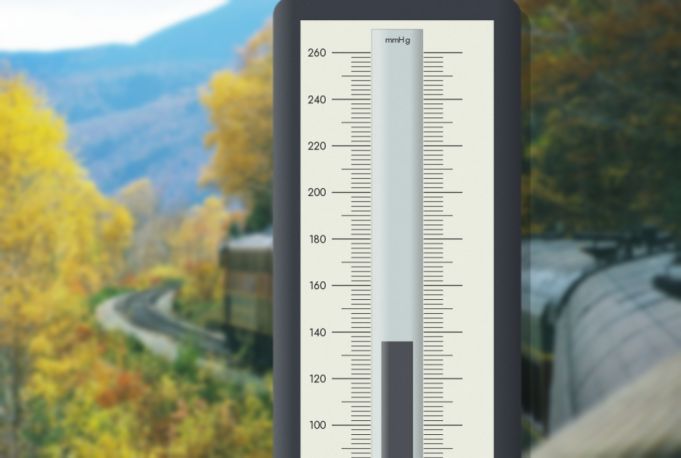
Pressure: mmHg 136
